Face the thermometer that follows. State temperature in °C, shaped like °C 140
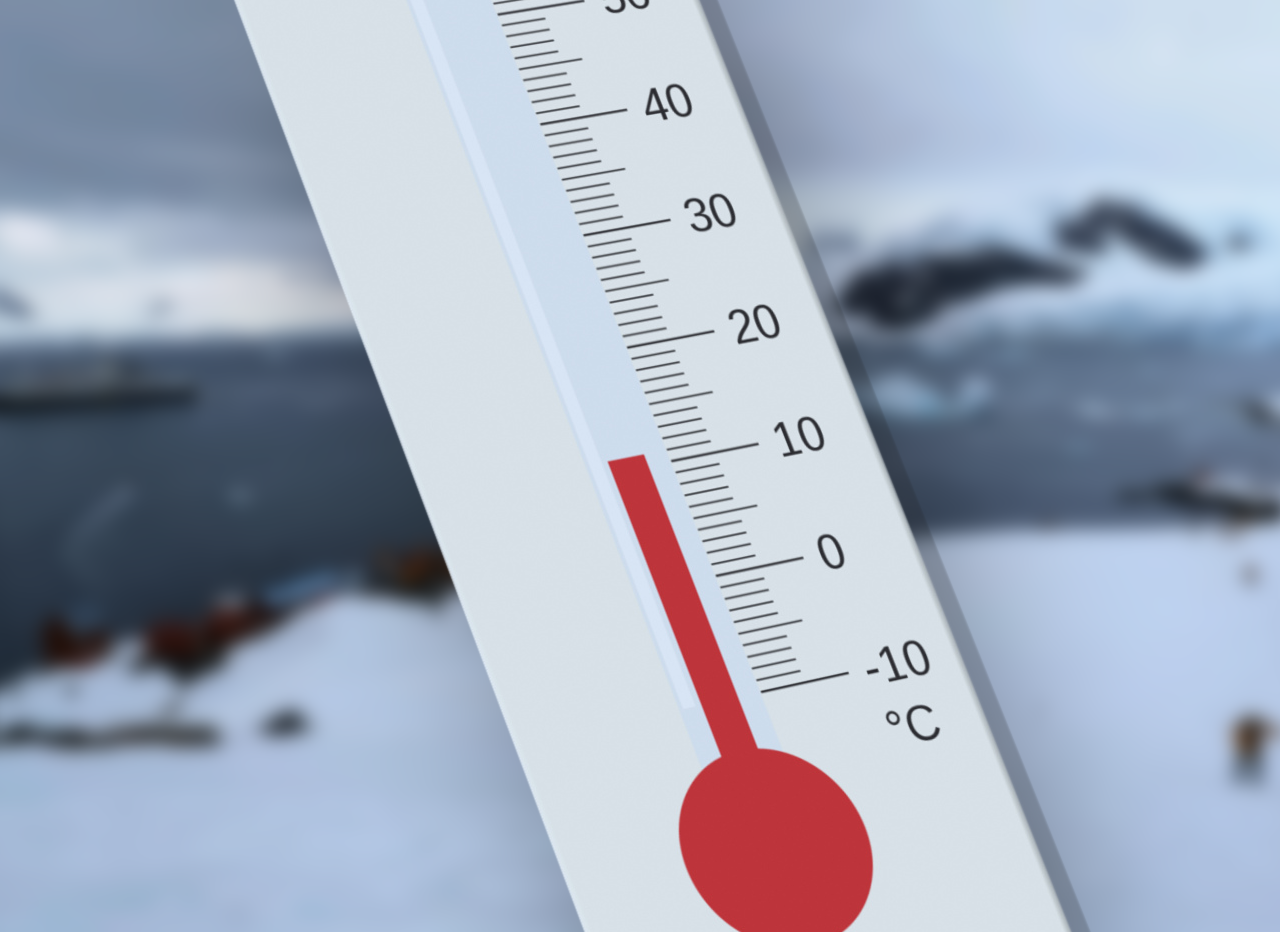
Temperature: °C 11
